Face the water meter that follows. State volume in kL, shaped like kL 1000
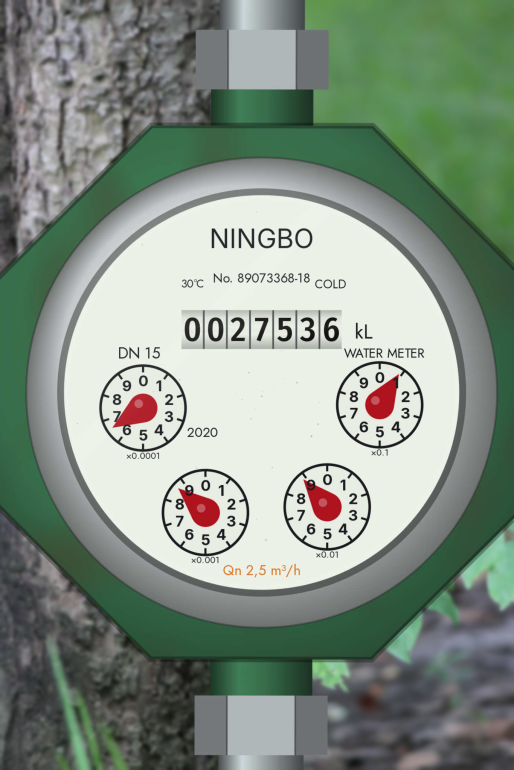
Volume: kL 27536.0886
